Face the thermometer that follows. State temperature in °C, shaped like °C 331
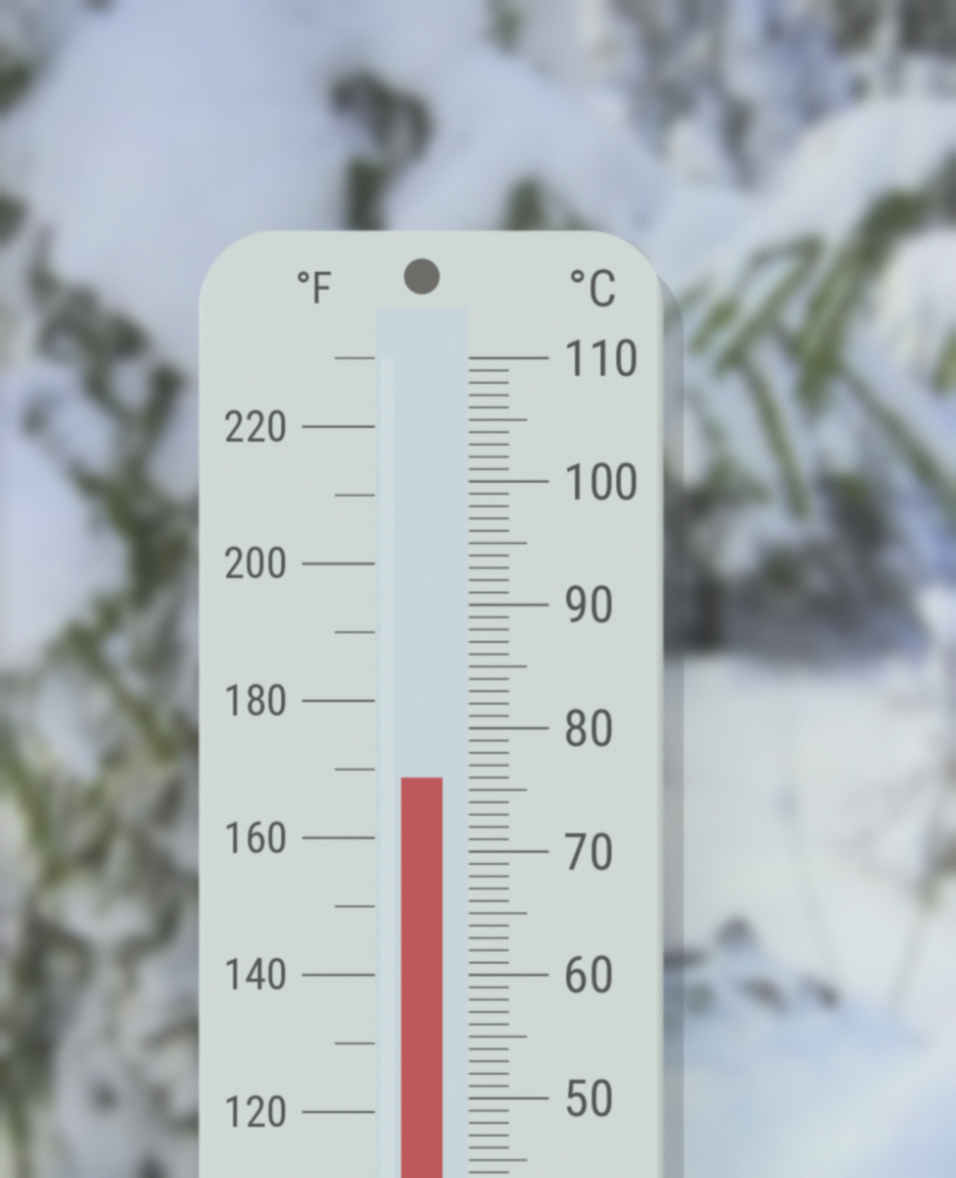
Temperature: °C 76
